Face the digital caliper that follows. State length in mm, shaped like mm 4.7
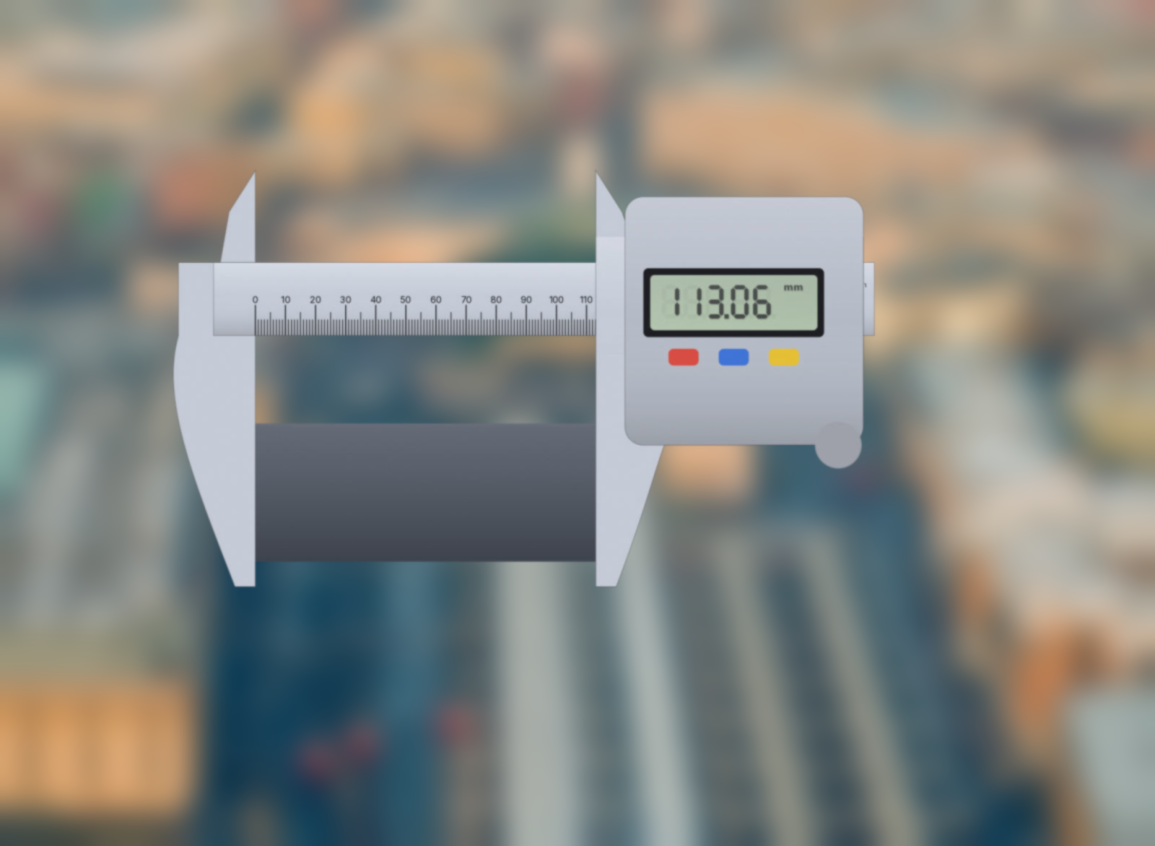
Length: mm 113.06
